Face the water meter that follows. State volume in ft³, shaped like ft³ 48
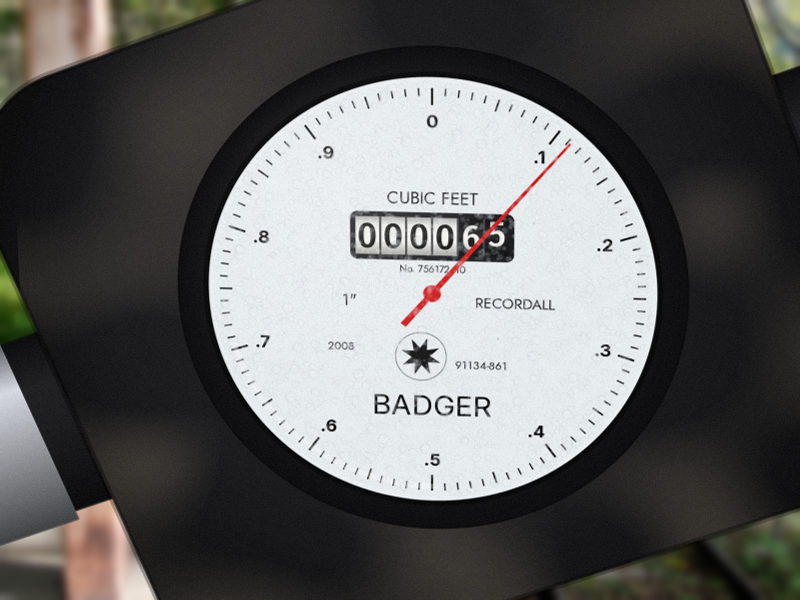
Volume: ft³ 65.11
